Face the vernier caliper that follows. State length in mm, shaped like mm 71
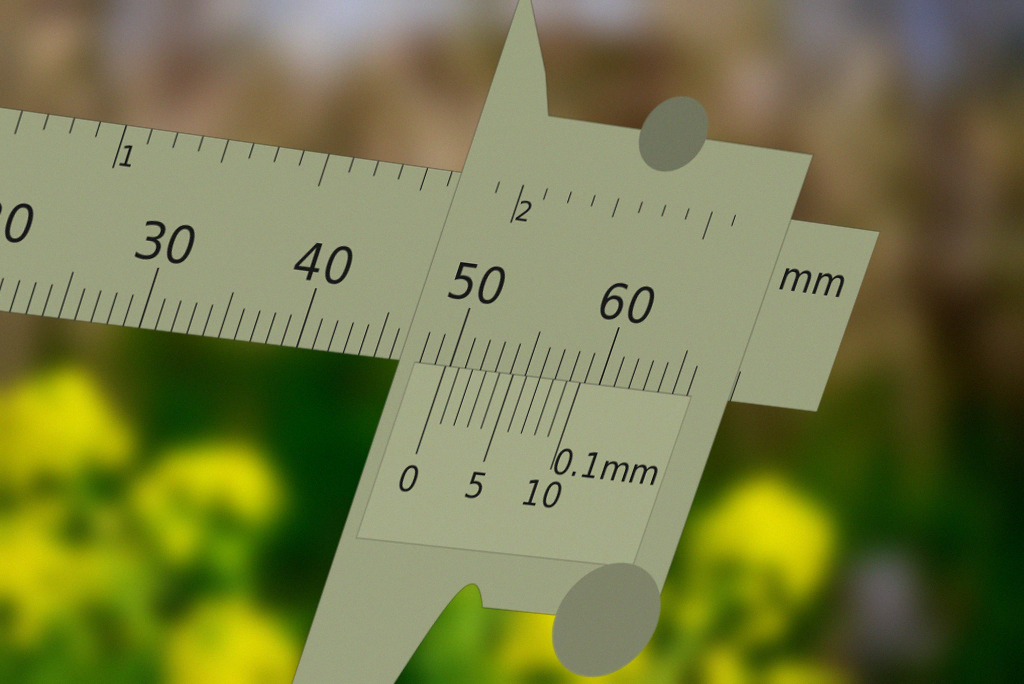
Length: mm 49.7
